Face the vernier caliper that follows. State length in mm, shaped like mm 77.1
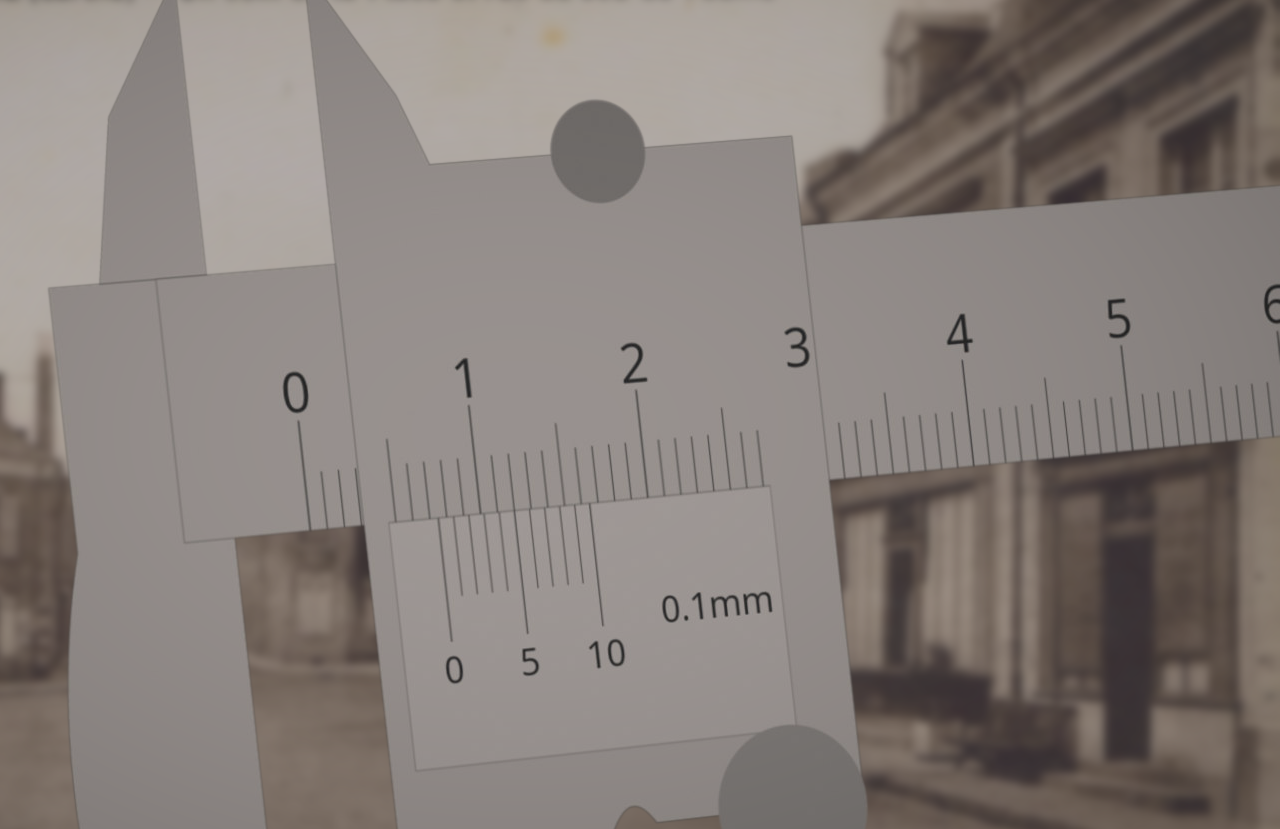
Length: mm 7.5
